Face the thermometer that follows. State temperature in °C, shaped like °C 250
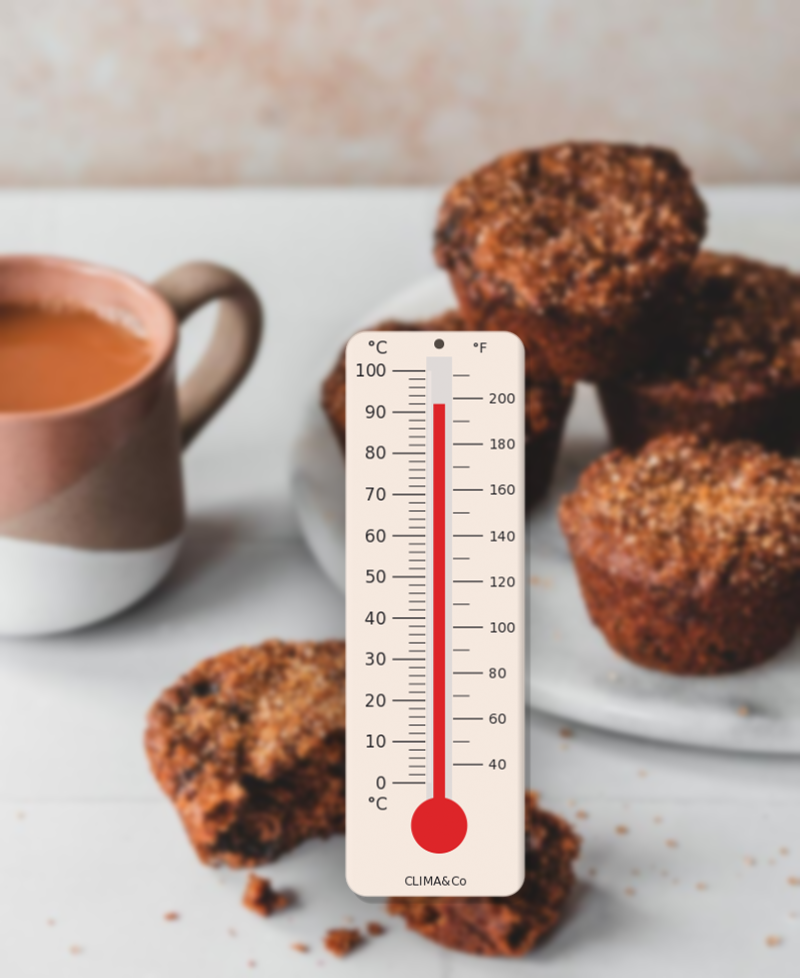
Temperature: °C 92
